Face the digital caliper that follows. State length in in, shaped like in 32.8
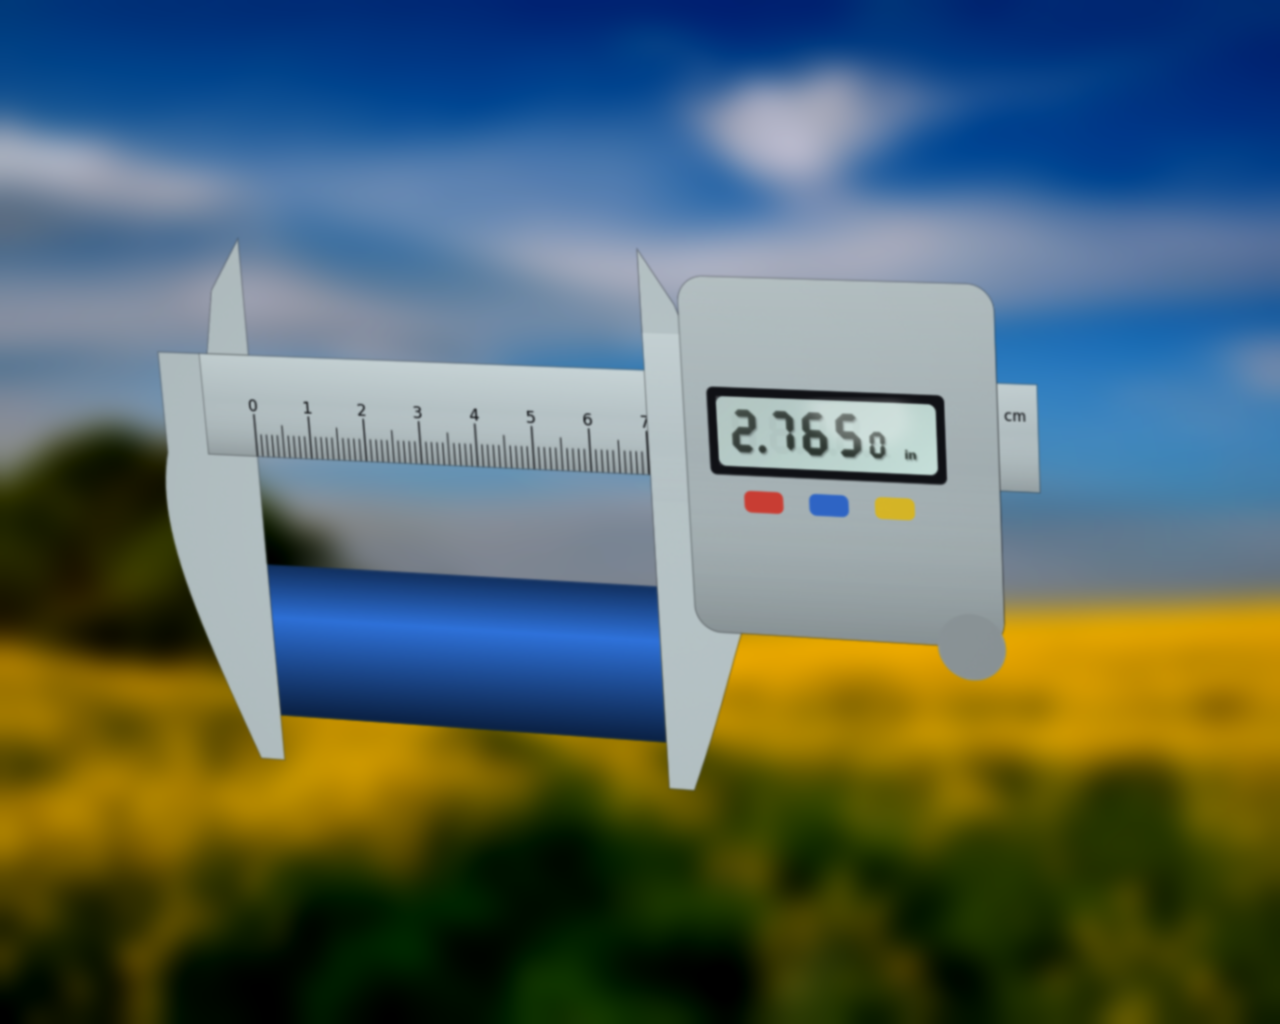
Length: in 2.7650
